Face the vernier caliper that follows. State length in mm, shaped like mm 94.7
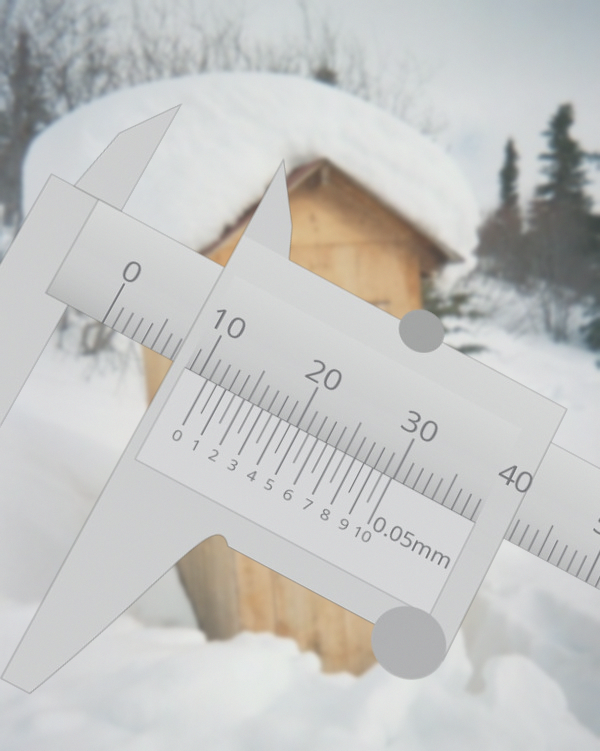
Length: mm 10.8
